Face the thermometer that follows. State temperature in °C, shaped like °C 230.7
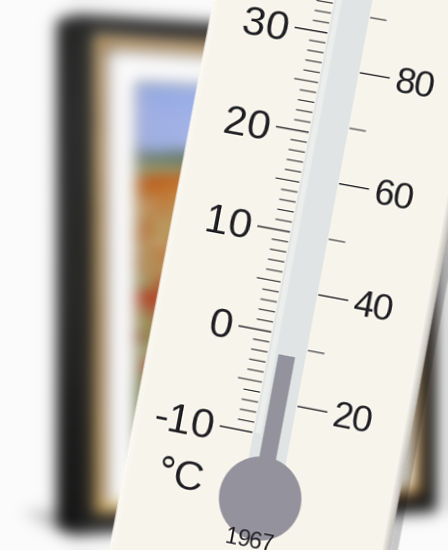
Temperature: °C -2
